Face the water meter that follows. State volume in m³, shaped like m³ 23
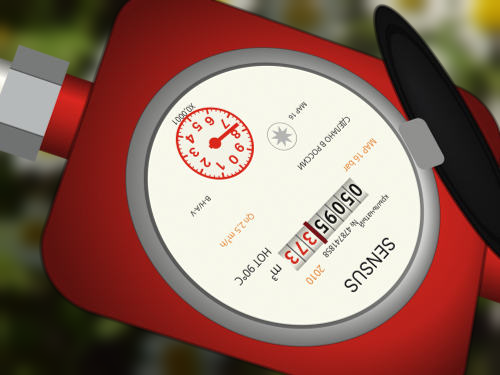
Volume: m³ 5095.3737
